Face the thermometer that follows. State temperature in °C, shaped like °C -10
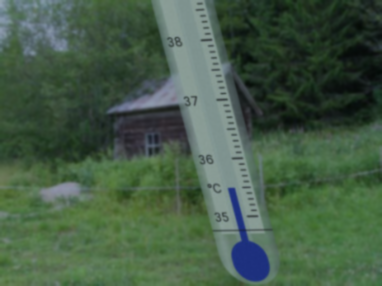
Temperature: °C 35.5
